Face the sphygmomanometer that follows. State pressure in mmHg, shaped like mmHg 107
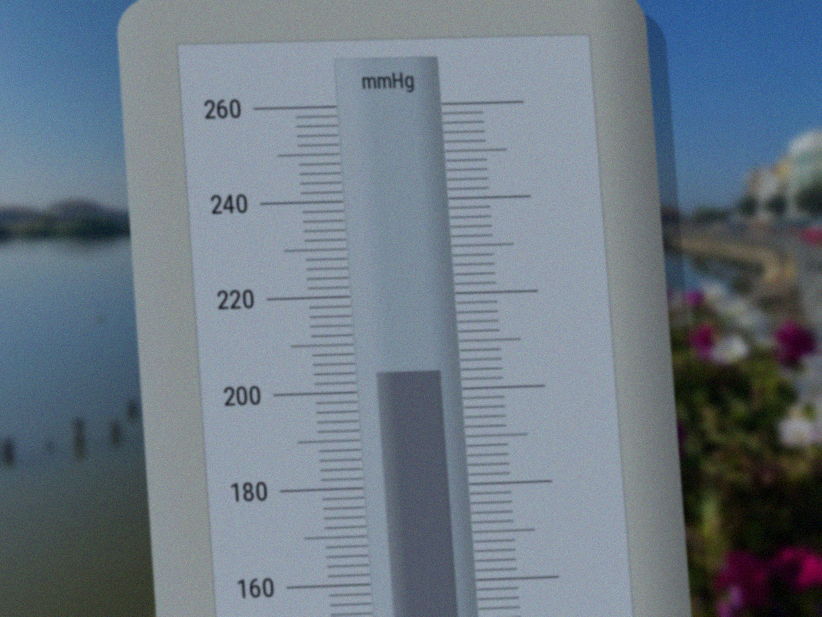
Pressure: mmHg 204
